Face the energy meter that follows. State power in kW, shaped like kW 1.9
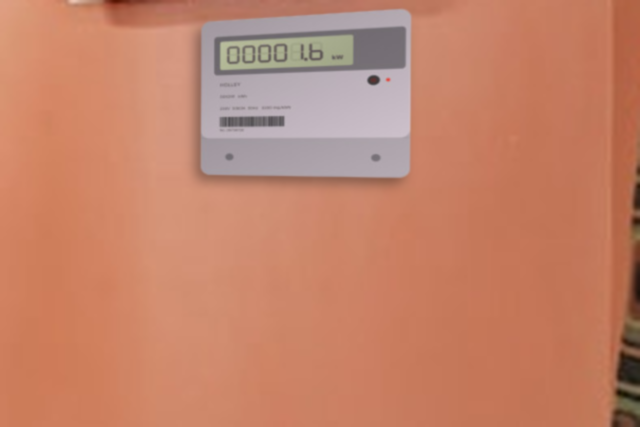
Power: kW 1.6
